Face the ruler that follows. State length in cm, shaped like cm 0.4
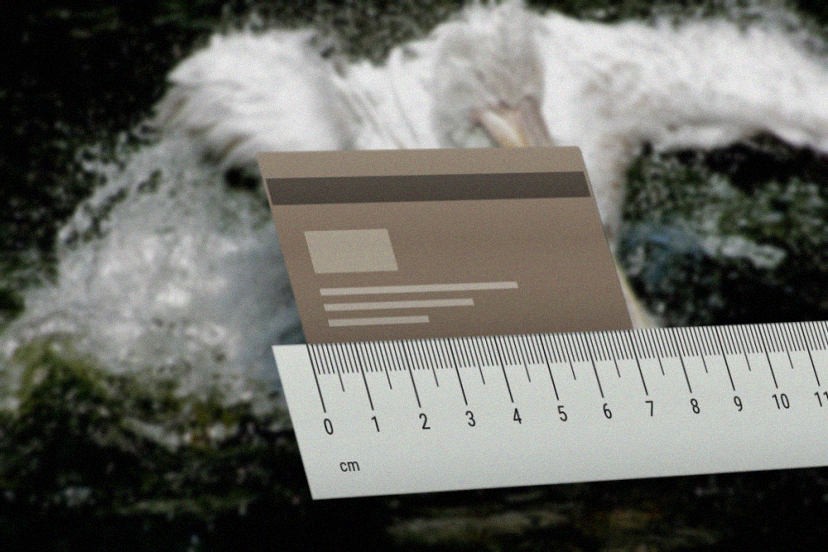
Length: cm 7.1
